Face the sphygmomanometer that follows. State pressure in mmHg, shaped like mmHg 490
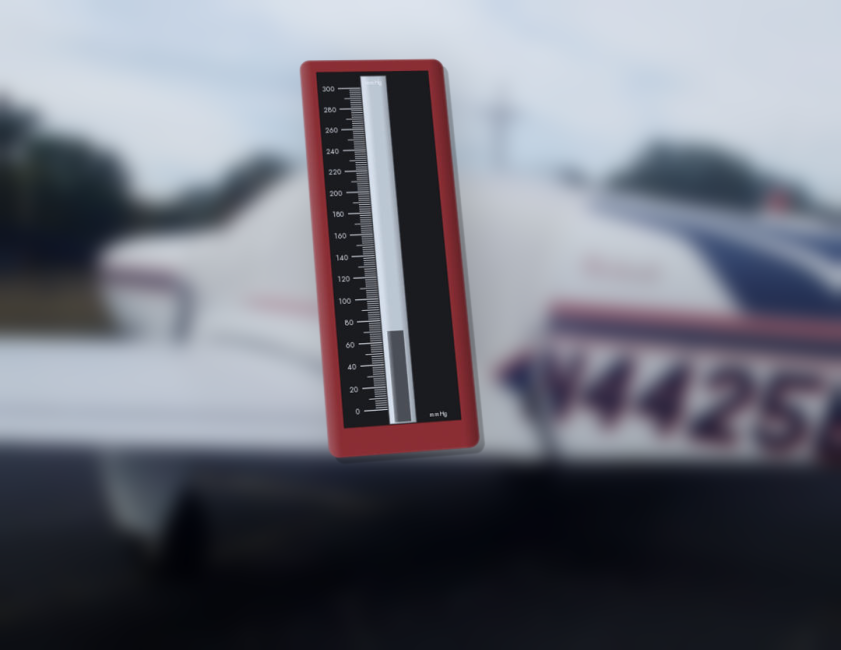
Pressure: mmHg 70
